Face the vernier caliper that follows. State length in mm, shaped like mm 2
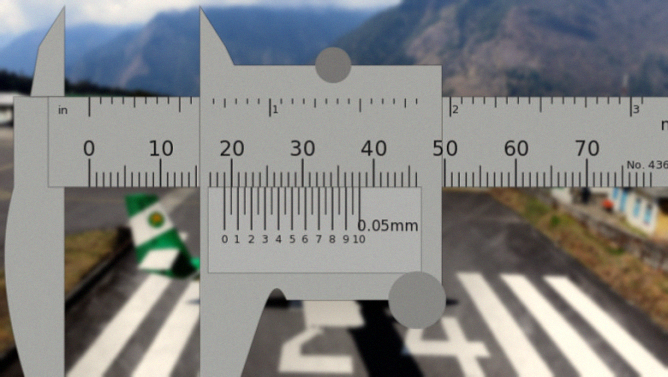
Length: mm 19.0
